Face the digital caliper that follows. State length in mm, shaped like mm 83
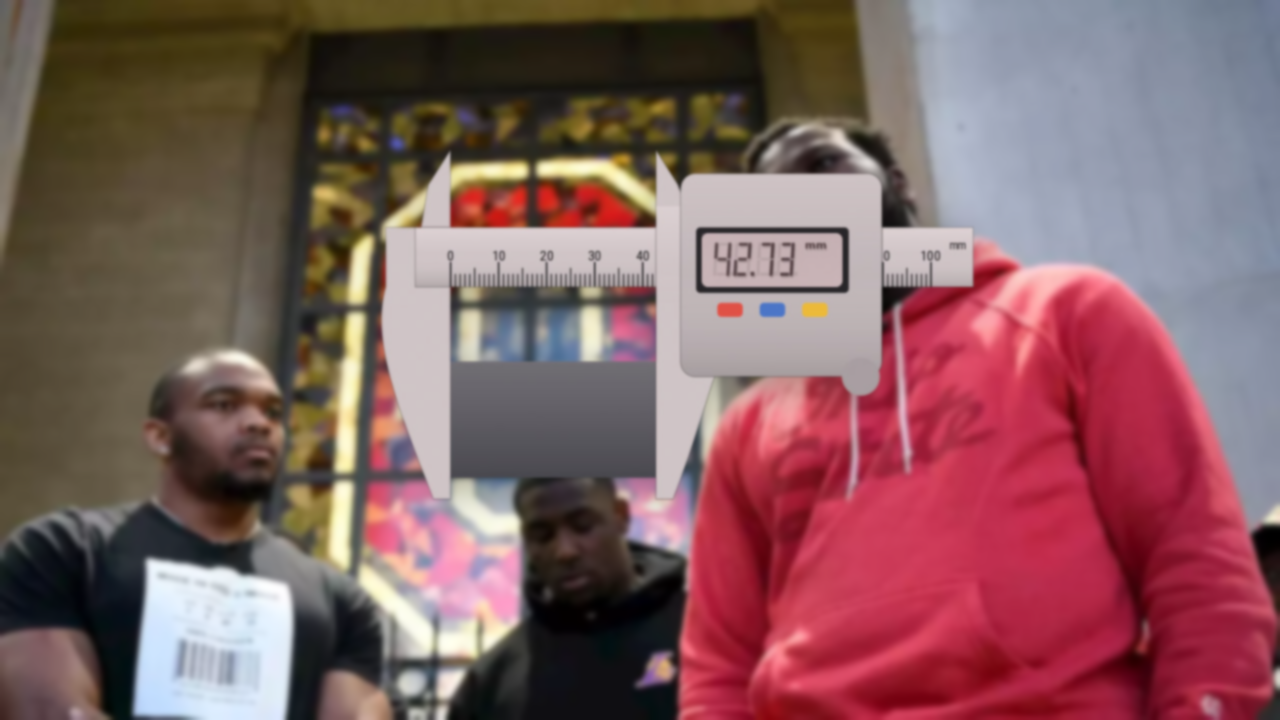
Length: mm 42.73
